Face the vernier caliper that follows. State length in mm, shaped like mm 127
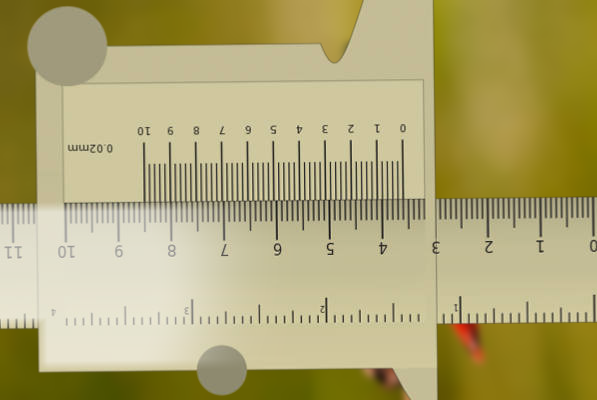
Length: mm 36.0
